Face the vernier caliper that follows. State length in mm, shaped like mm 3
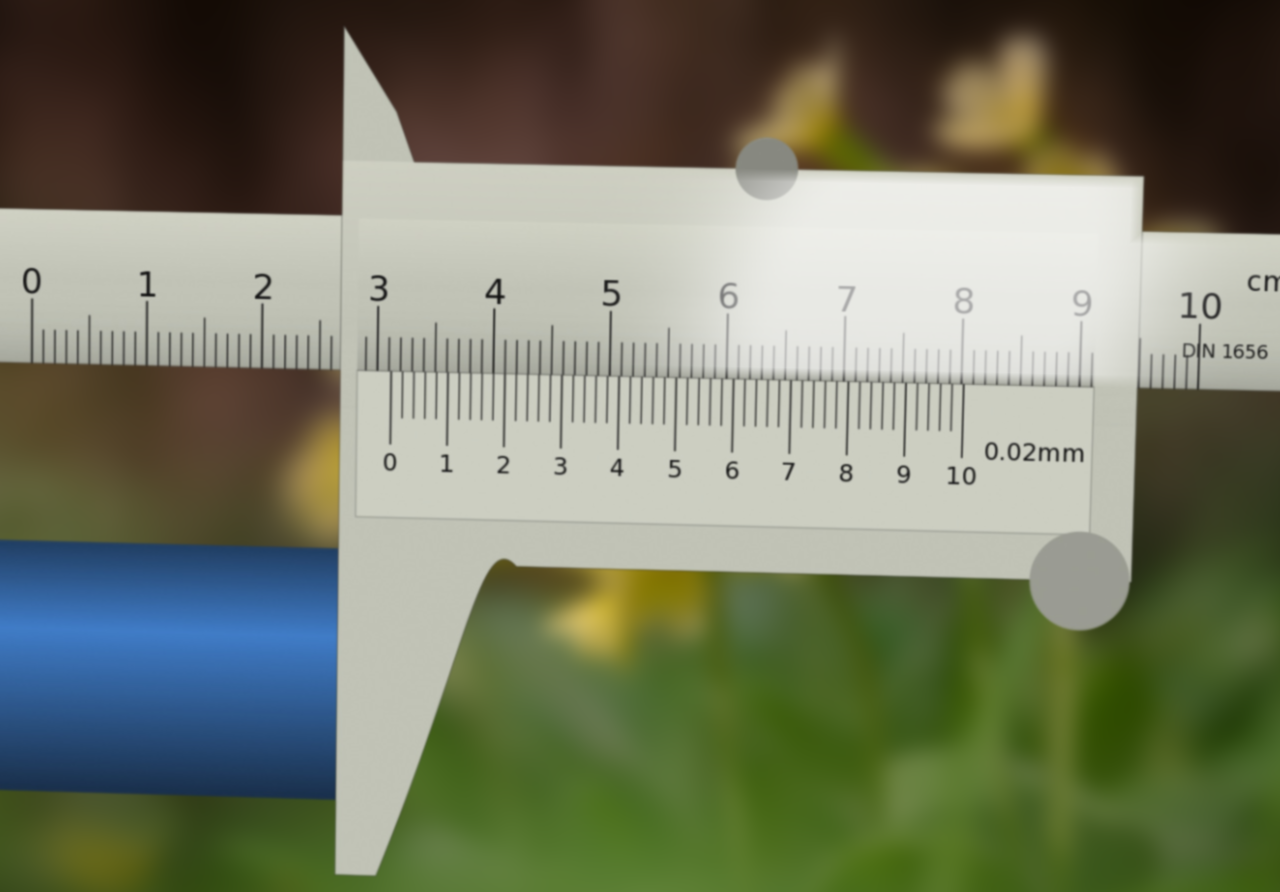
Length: mm 31.2
